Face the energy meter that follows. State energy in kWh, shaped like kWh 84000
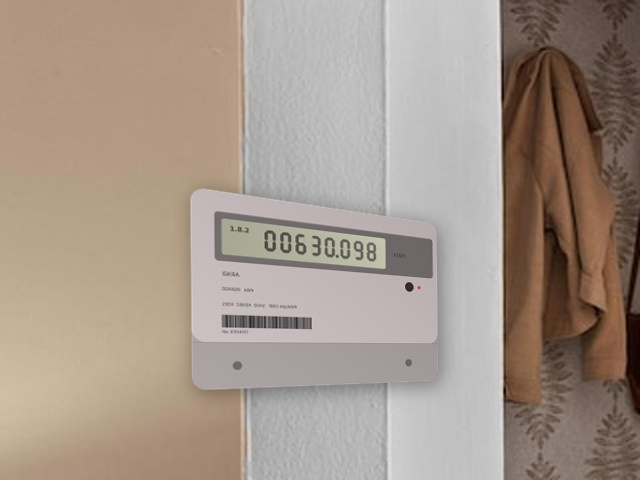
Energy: kWh 630.098
